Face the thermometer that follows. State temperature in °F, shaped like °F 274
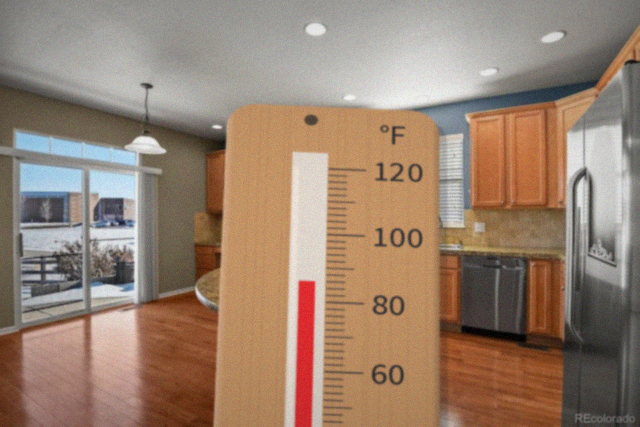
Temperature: °F 86
